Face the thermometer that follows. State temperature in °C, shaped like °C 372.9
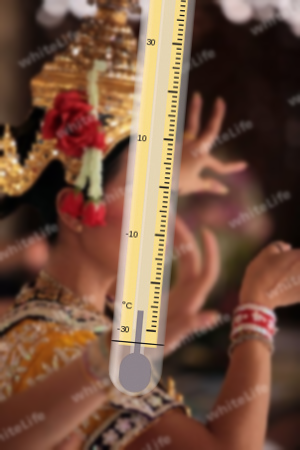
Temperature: °C -26
